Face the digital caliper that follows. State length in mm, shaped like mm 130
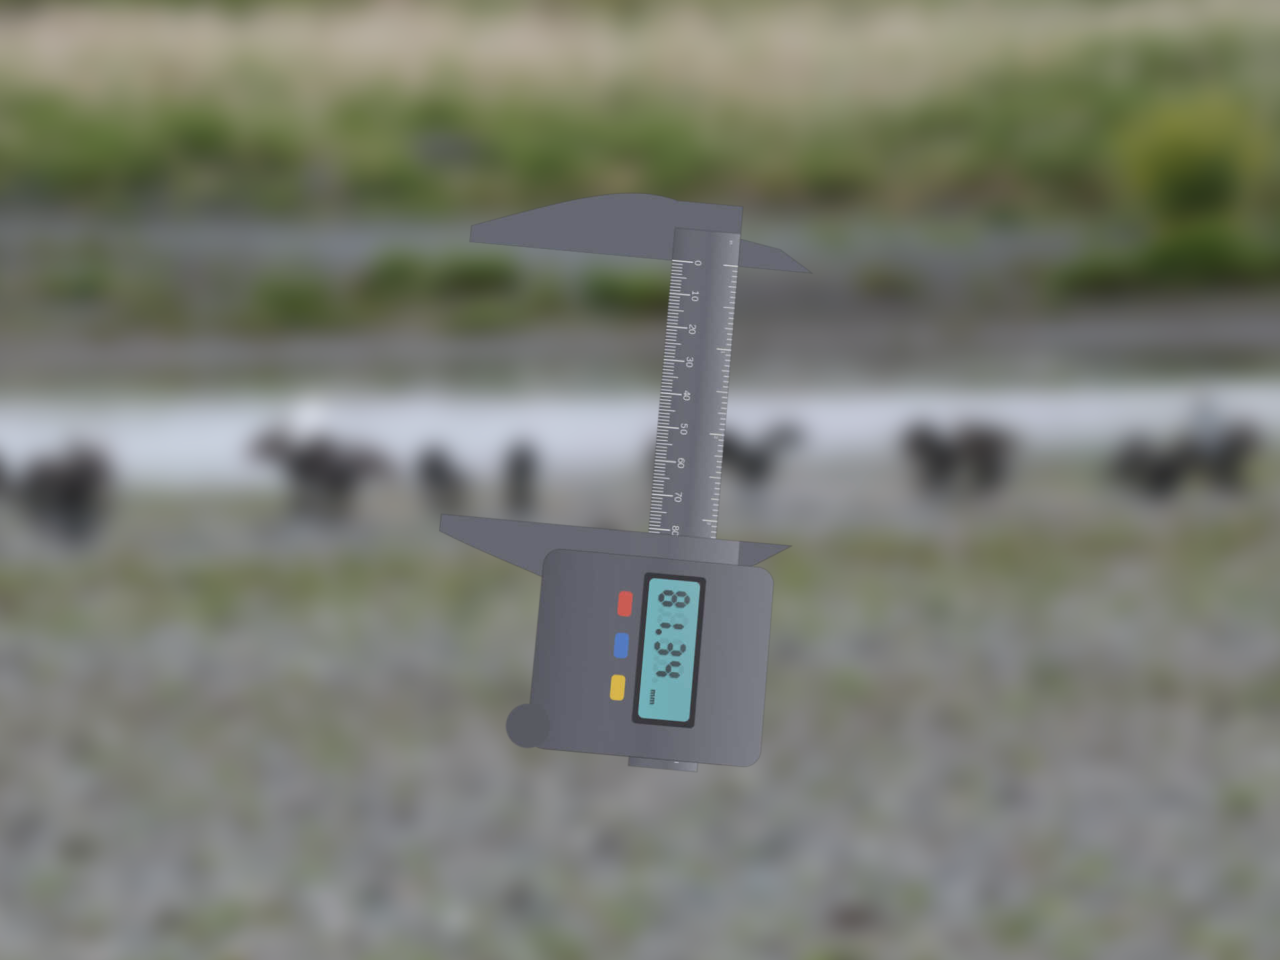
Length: mm 81.34
